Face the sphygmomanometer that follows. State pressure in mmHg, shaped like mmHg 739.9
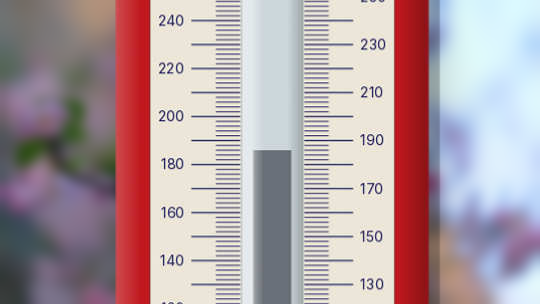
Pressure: mmHg 186
